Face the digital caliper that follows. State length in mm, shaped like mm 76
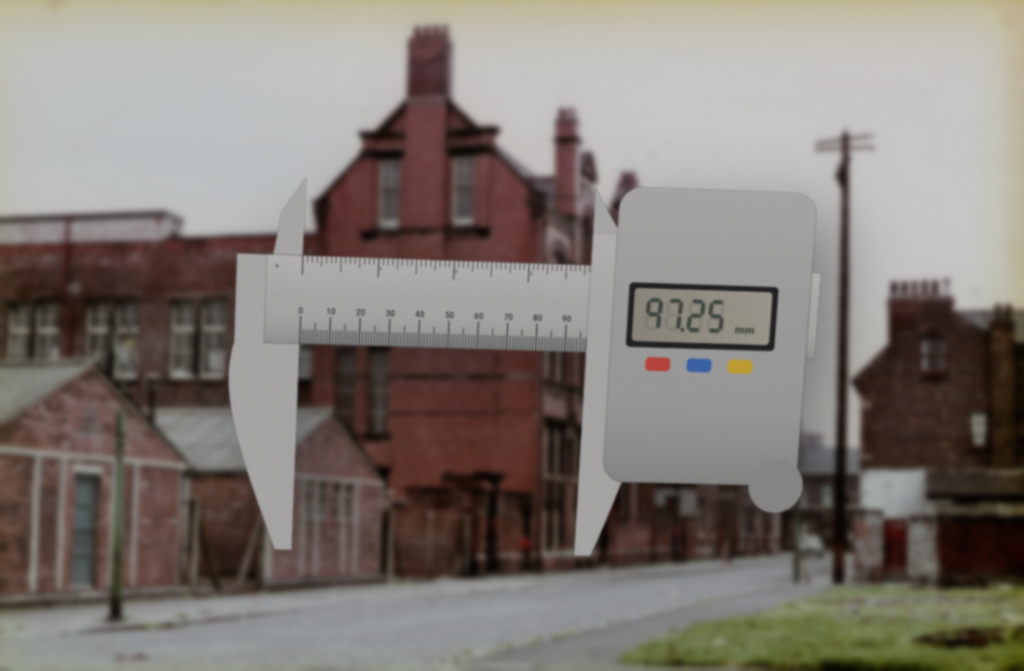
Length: mm 97.25
